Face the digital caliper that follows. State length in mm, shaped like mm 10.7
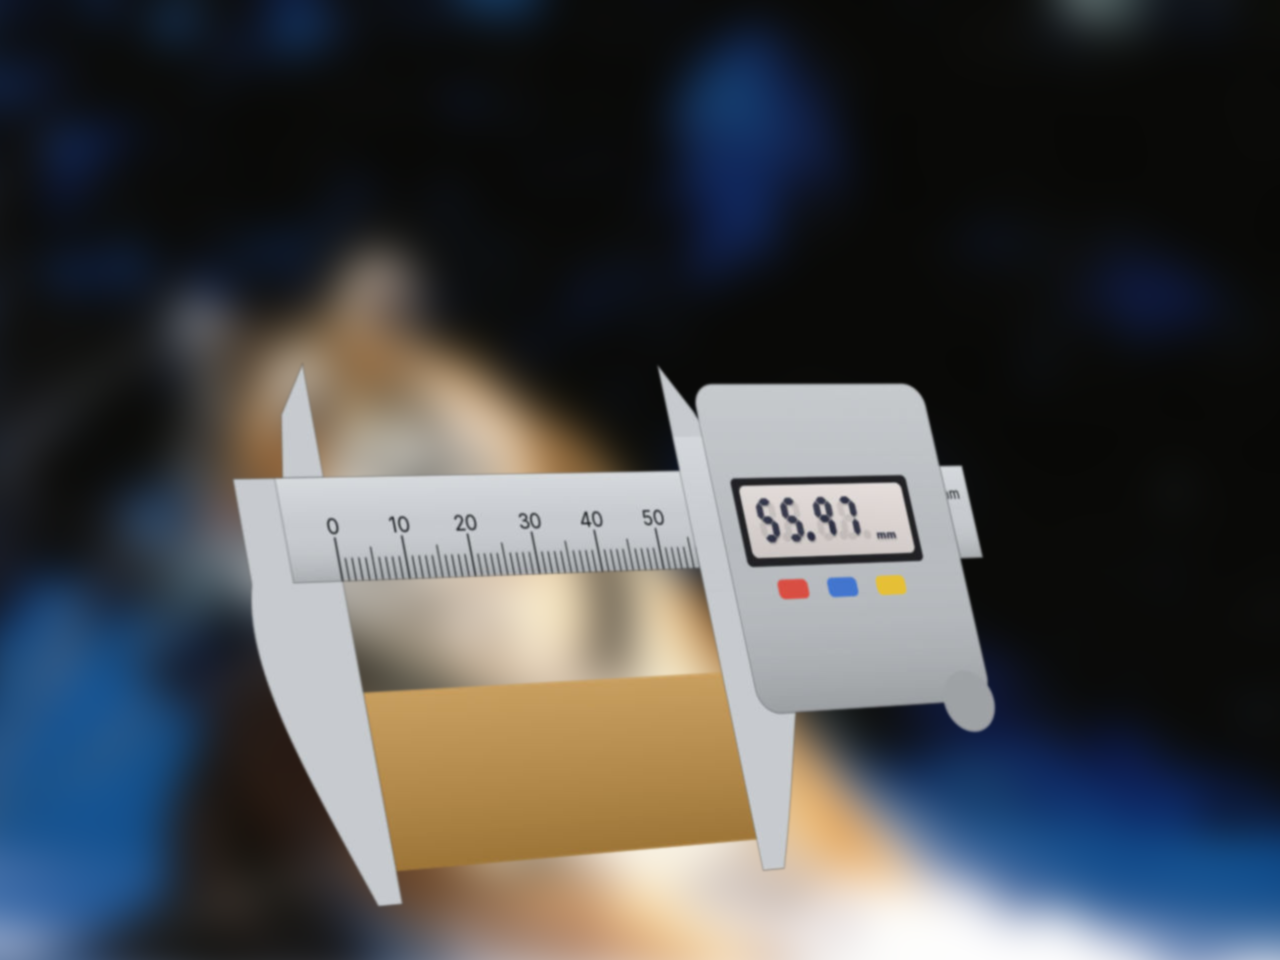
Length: mm 55.97
